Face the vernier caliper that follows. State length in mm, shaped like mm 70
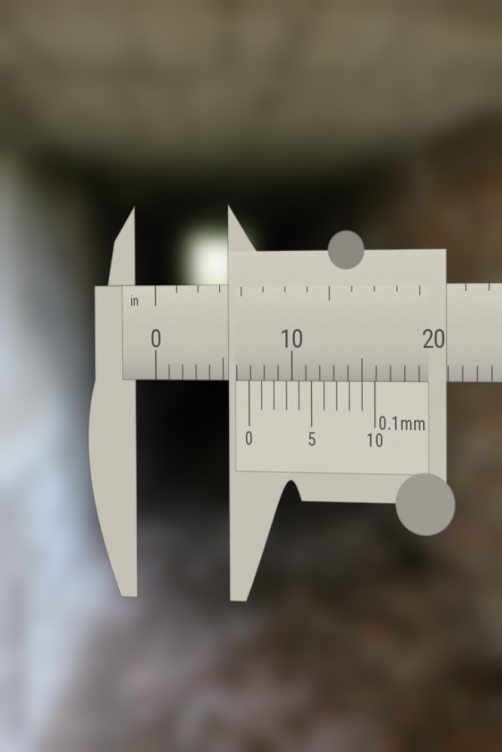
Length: mm 6.9
